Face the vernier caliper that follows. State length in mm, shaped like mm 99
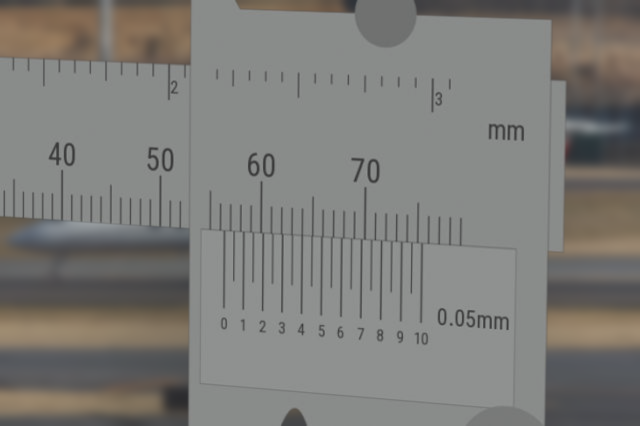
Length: mm 56.4
